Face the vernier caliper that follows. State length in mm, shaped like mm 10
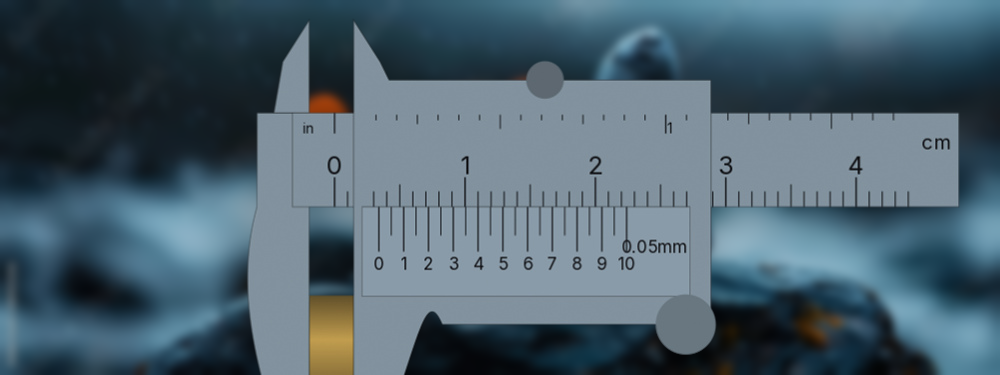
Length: mm 3.4
